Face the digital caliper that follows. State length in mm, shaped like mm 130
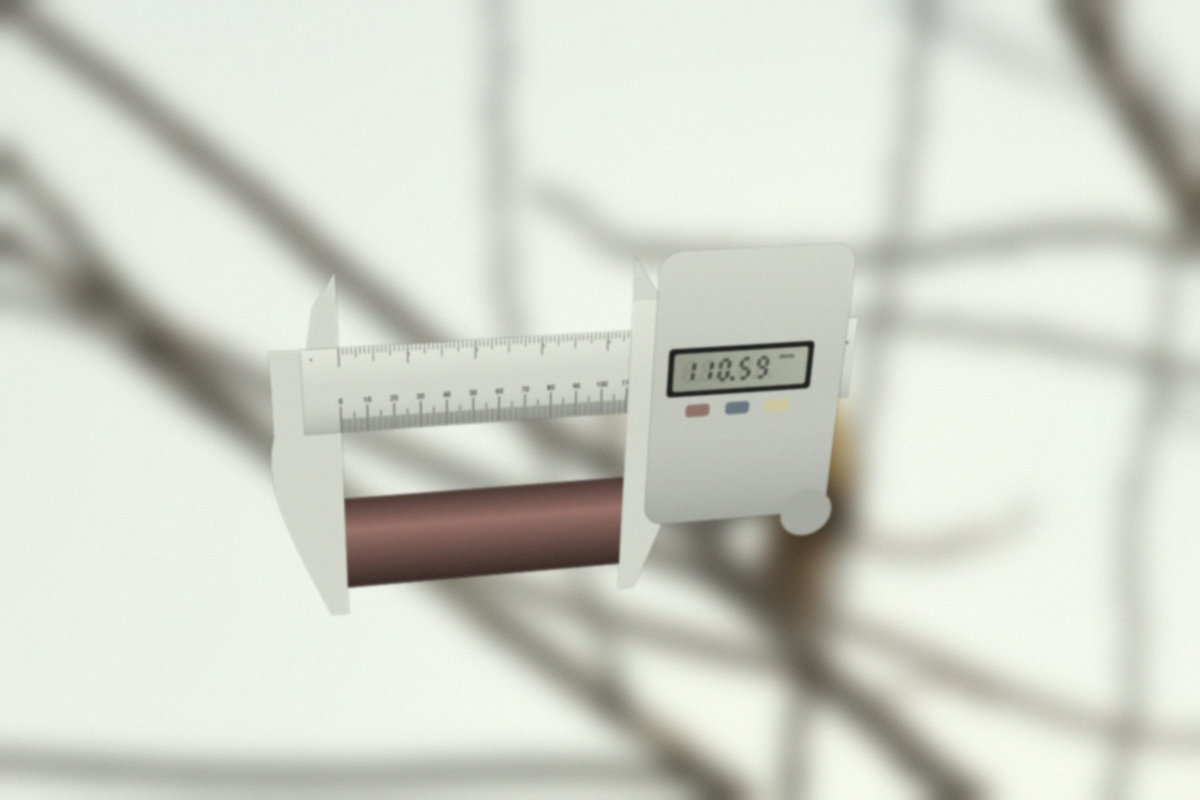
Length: mm 110.59
